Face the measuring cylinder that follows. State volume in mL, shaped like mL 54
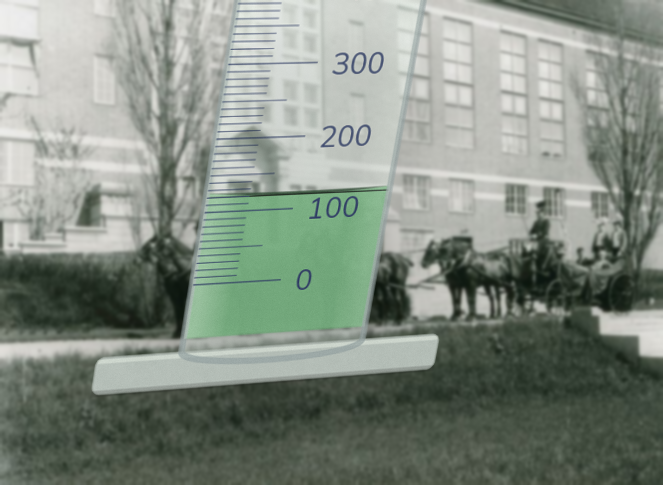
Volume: mL 120
